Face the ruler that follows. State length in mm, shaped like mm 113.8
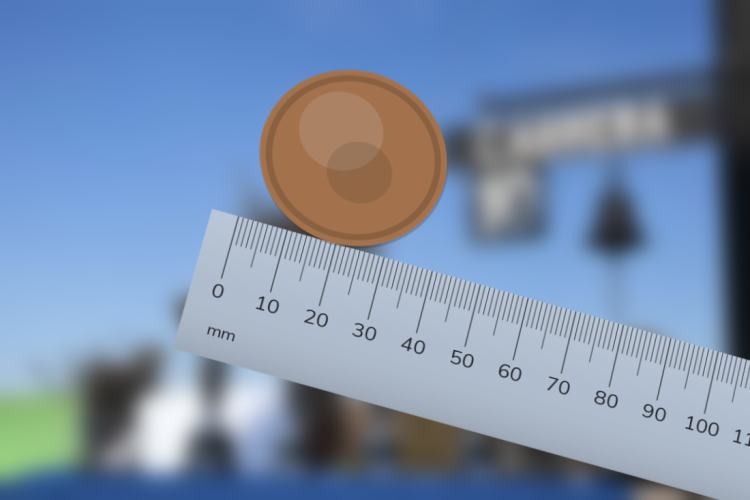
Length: mm 38
